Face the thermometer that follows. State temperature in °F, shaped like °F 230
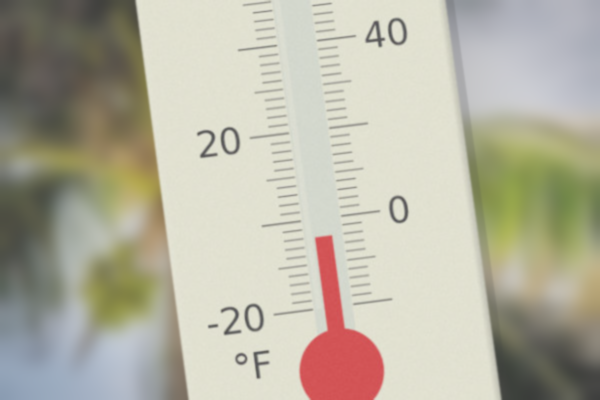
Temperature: °F -4
